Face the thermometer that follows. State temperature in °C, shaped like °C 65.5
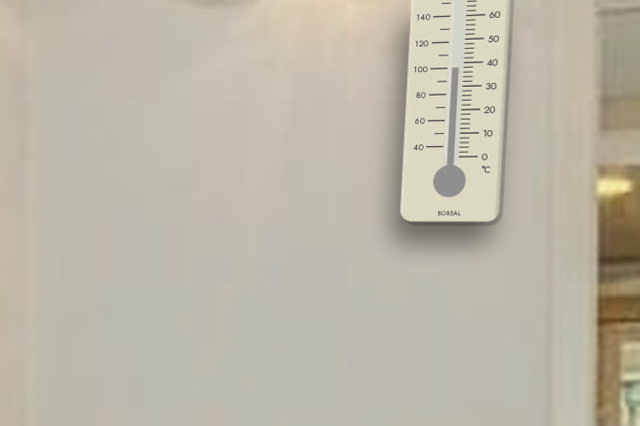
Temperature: °C 38
